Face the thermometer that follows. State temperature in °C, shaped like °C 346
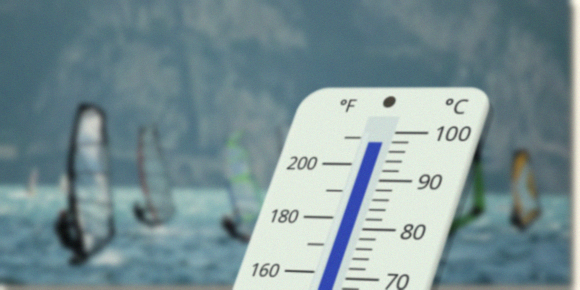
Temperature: °C 98
